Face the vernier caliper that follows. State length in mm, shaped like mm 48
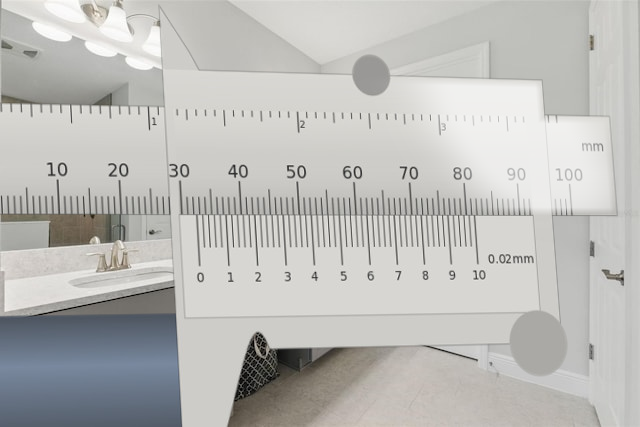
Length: mm 32.5
